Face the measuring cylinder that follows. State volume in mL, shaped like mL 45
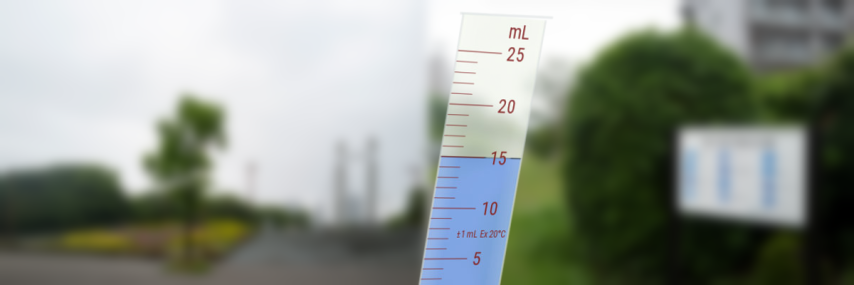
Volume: mL 15
